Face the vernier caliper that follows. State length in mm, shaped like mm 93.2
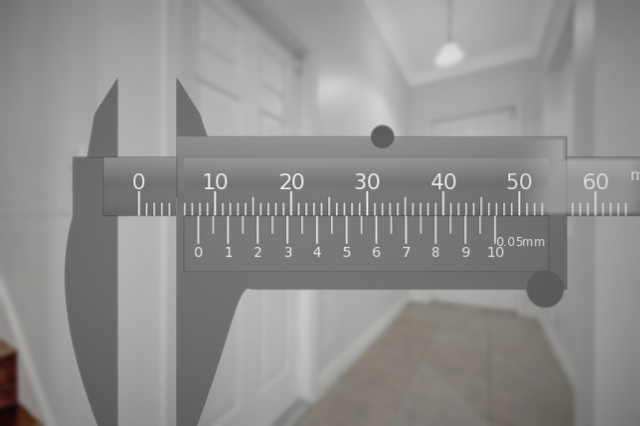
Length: mm 7.8
